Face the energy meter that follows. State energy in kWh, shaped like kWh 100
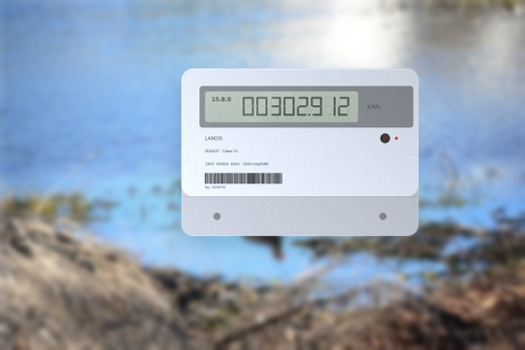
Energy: kWh 302.912
